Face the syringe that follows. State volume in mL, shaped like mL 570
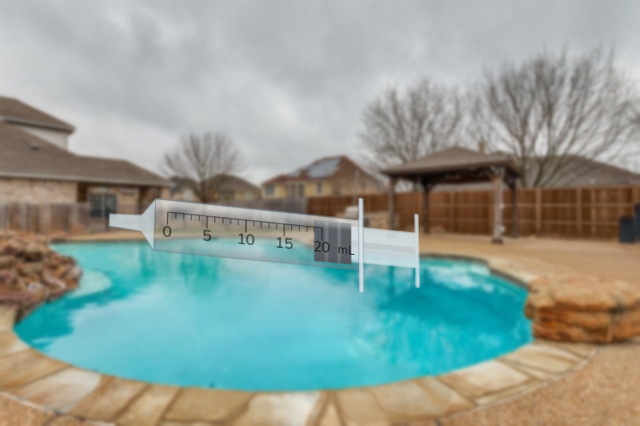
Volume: mL 19
